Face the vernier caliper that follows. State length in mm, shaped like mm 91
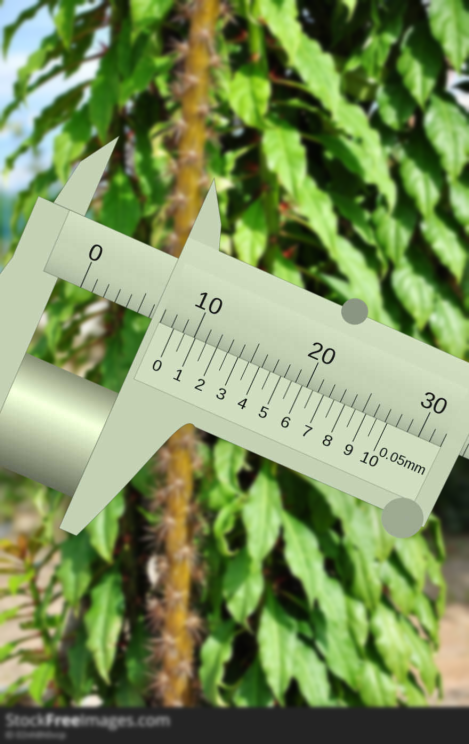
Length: mm 8.2
